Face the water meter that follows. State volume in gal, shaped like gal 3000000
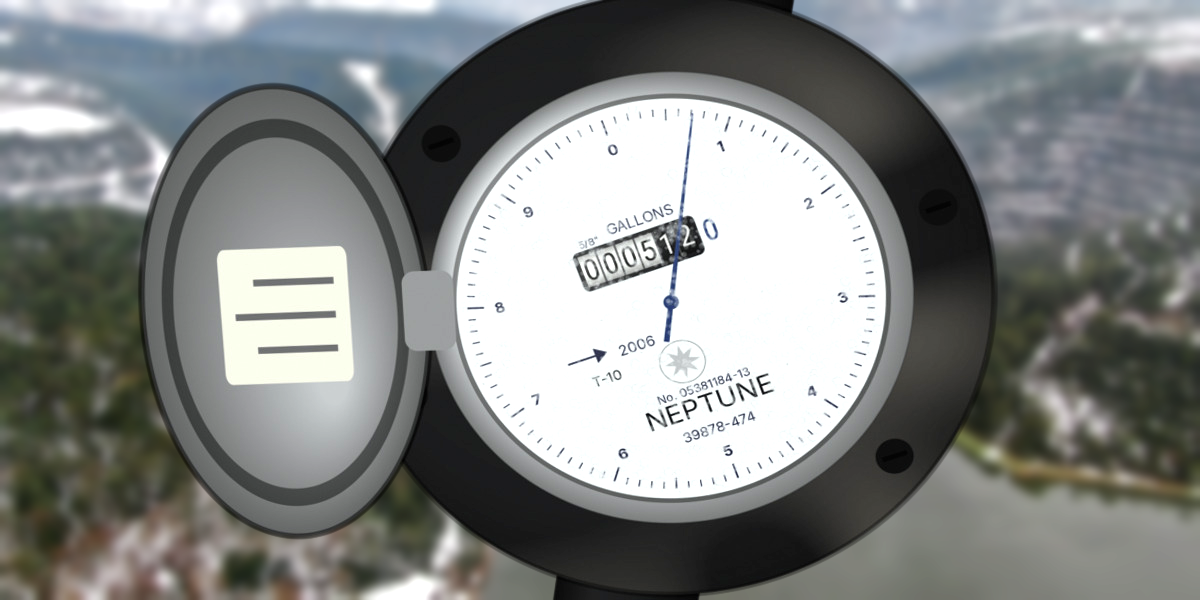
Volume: gal 5120.7
